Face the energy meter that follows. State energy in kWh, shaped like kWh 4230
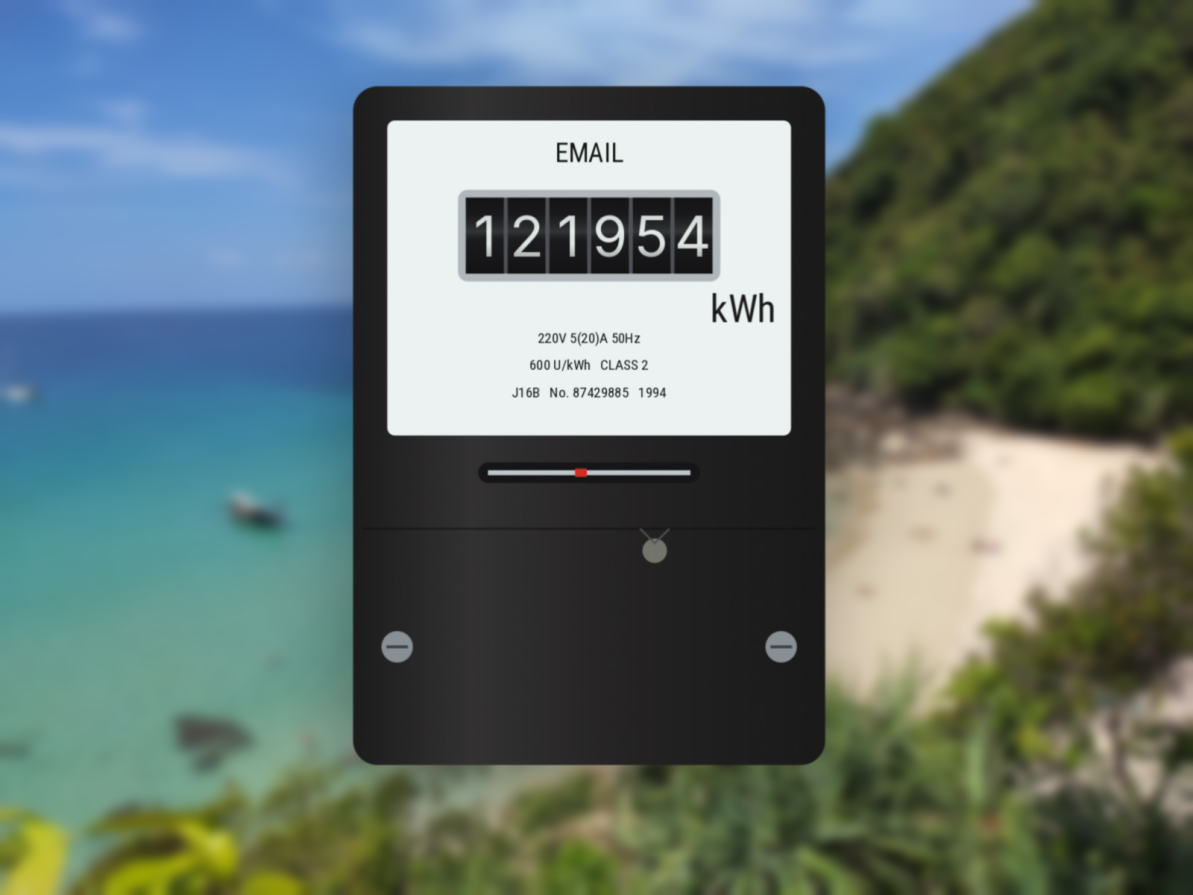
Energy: kWh 121954
